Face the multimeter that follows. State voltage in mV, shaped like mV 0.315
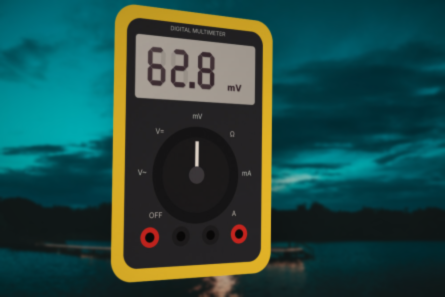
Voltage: mV 62.8
